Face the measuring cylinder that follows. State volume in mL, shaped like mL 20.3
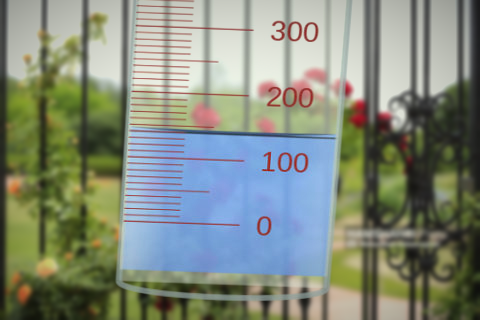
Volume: mL 140
